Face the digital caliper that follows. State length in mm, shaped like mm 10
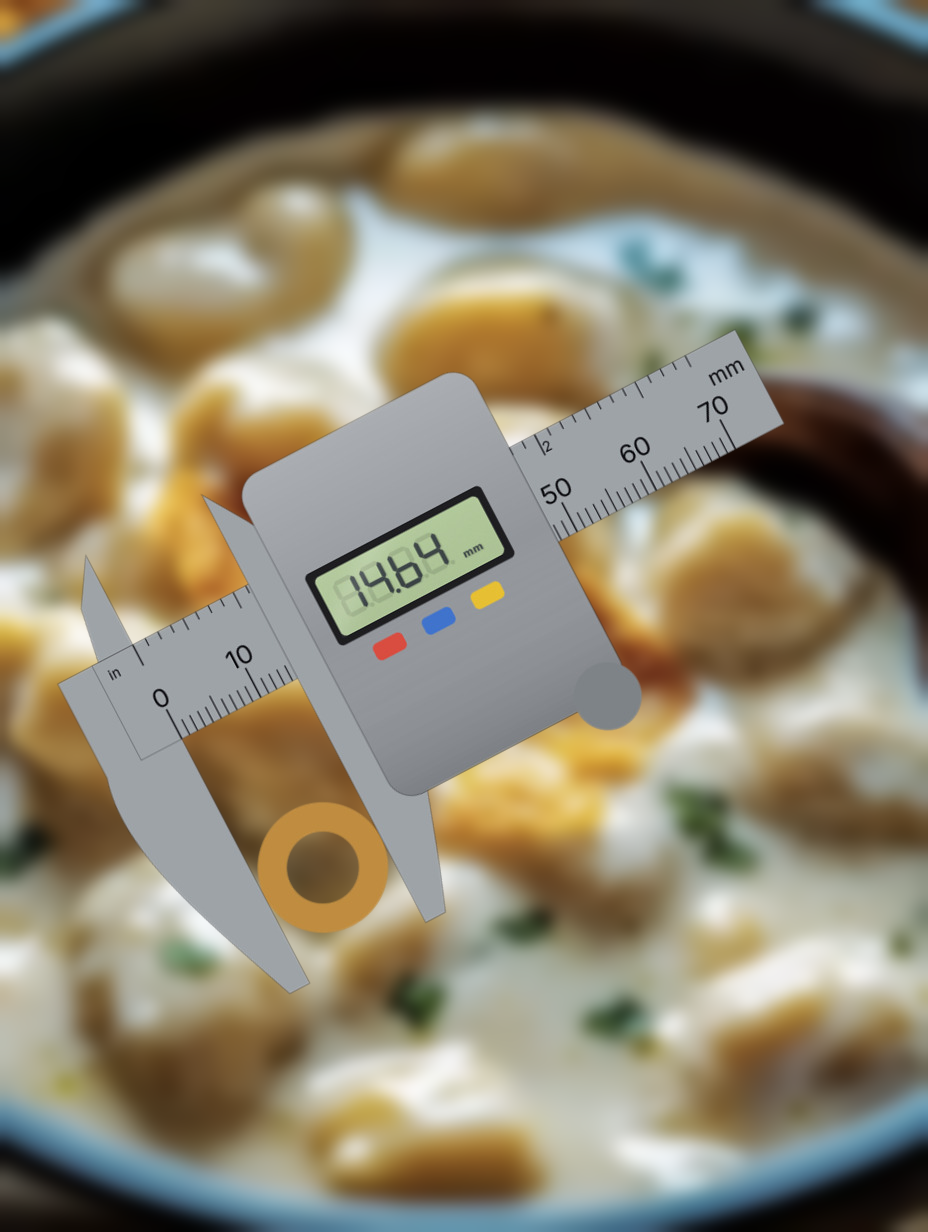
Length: mm 14.64
